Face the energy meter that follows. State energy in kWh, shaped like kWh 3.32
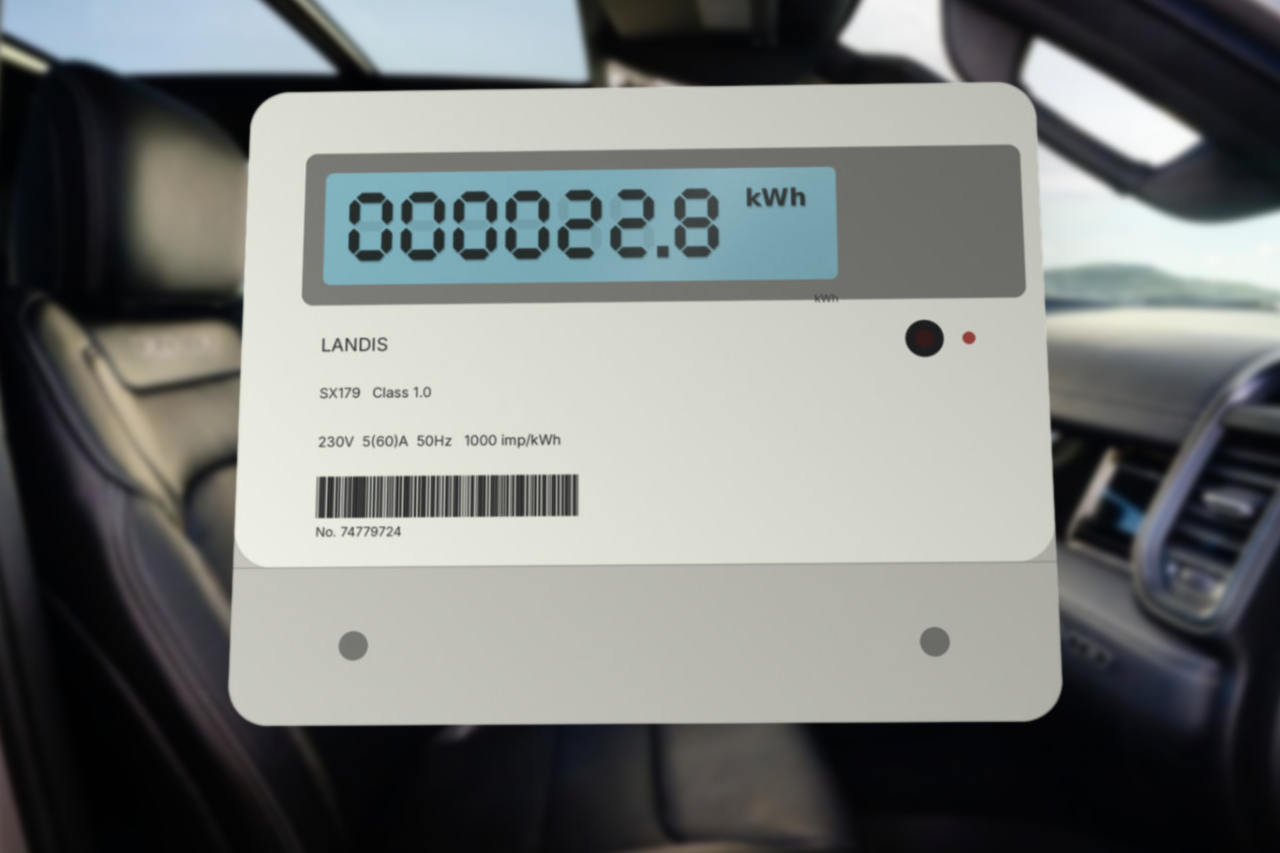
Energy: kWh 22.8
